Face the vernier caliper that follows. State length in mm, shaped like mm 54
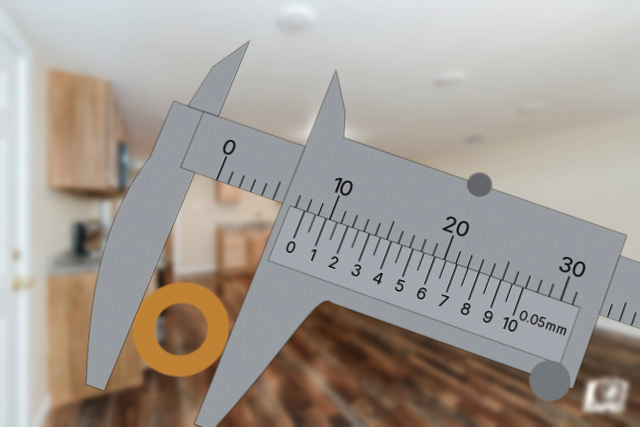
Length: mm 7.8
